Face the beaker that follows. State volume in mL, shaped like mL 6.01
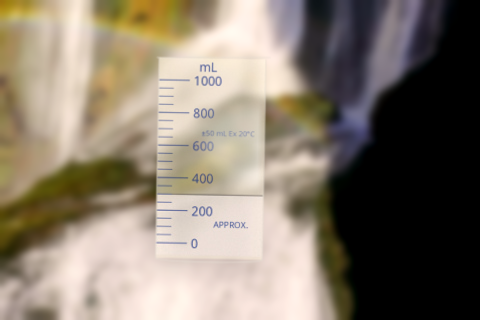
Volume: mL 300
